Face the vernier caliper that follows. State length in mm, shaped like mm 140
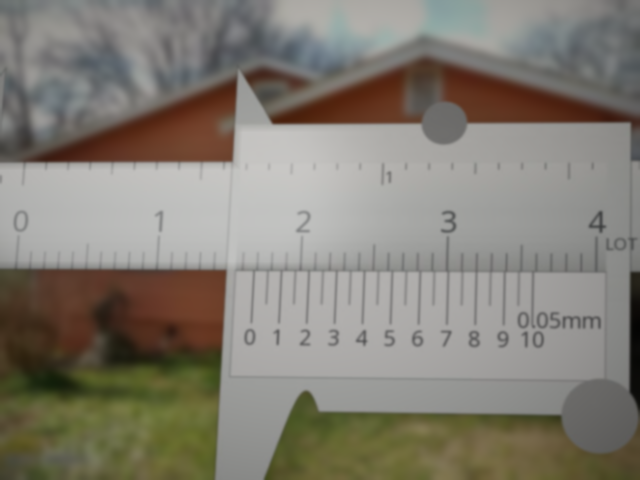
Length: mm 16.8
